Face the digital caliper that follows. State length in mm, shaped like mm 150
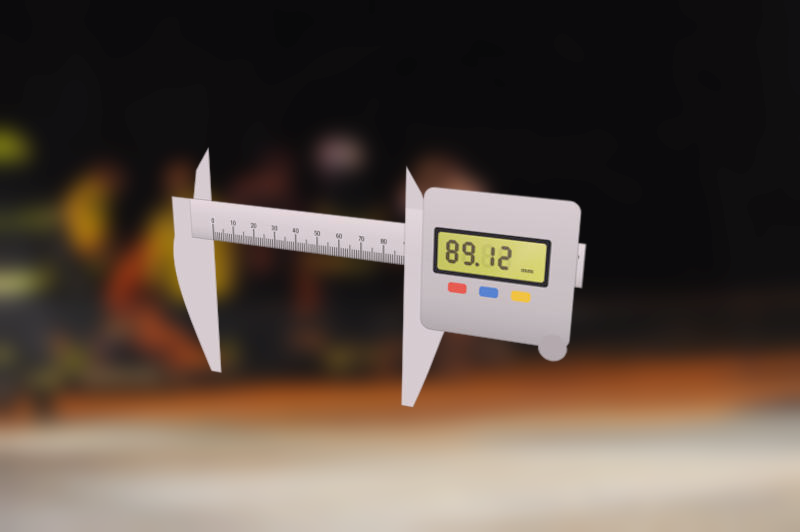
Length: mm 89.12
